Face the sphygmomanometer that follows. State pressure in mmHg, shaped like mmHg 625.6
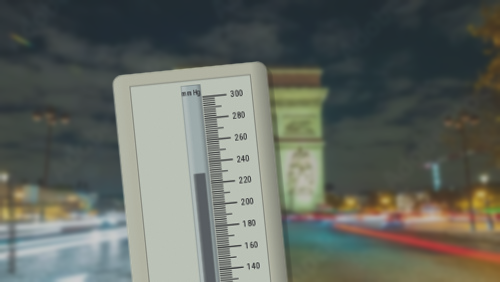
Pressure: mmHg 230
